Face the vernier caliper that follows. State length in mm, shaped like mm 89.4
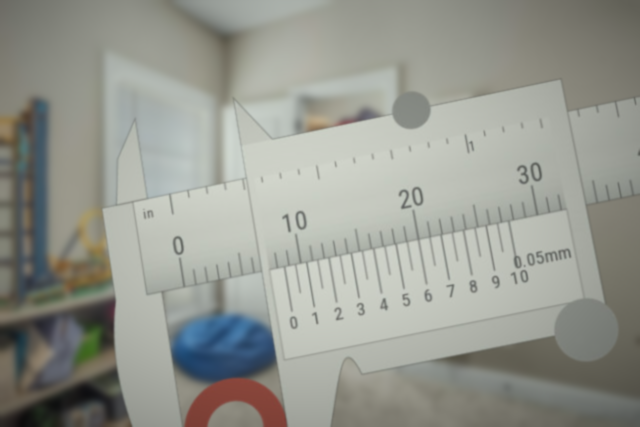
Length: mm 8.6
